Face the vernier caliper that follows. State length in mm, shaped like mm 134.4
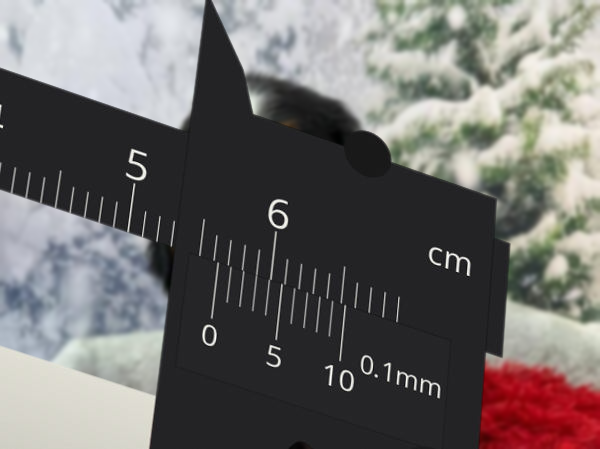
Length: mm 56.3
